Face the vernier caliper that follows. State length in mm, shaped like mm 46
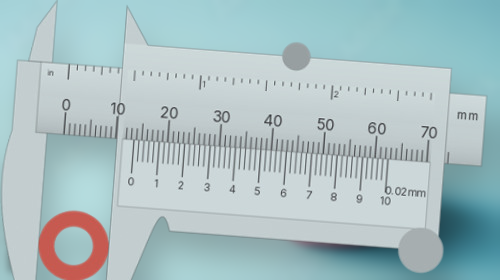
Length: mm 13.5
